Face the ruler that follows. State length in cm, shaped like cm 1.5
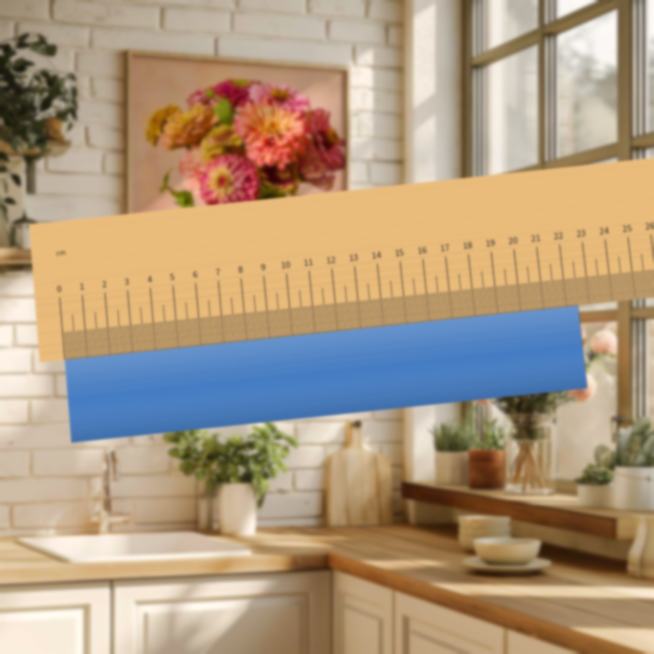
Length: cm 22.5
